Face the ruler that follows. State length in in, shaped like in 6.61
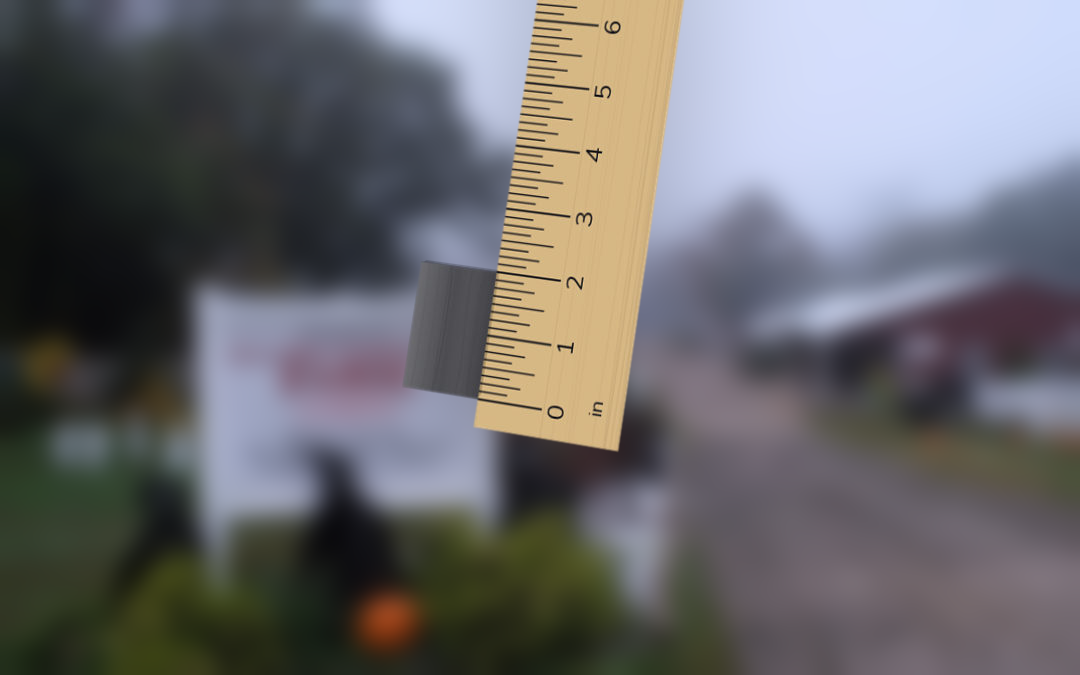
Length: in 2
